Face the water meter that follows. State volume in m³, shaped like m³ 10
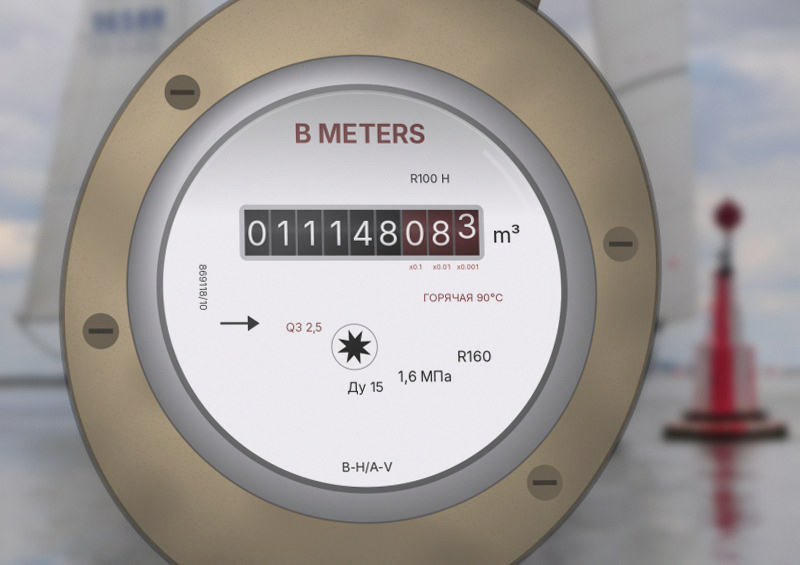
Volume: m³ 11148.083
